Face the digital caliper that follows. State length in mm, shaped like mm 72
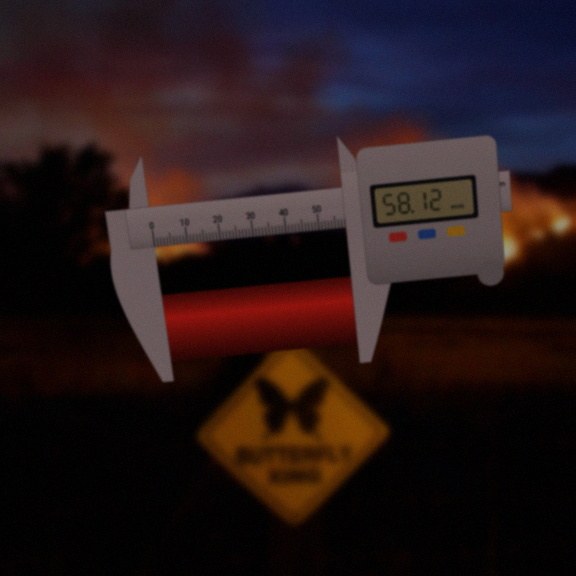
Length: mm 58.12
